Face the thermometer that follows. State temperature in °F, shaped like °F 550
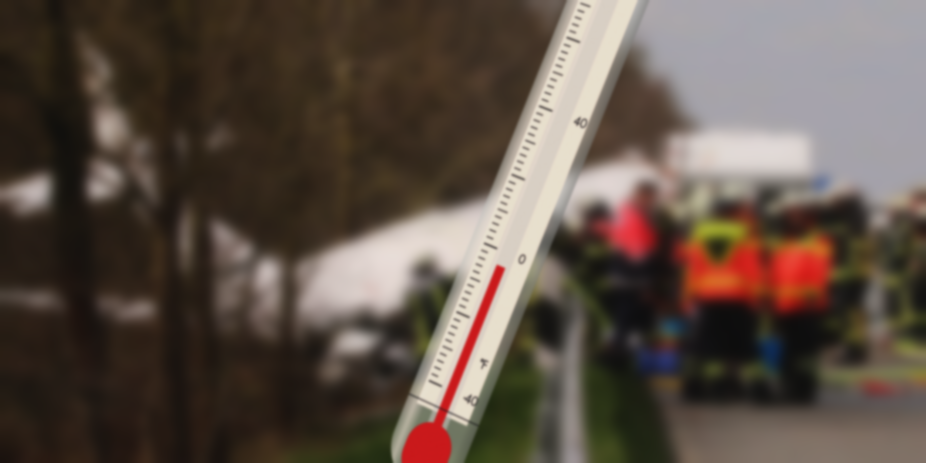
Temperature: °F -4
